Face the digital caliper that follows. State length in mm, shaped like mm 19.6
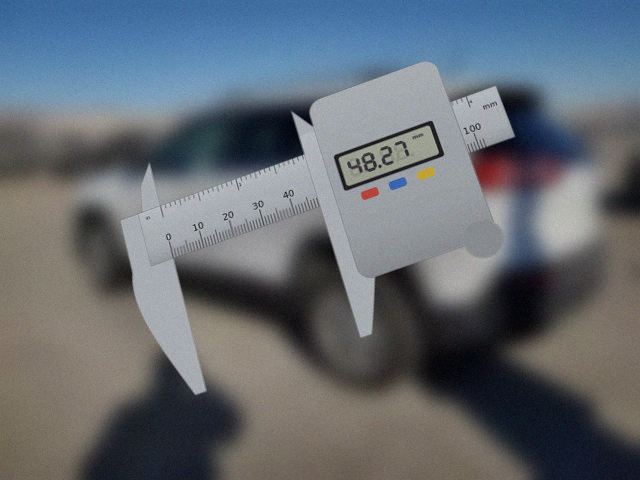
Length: mm 48.27
